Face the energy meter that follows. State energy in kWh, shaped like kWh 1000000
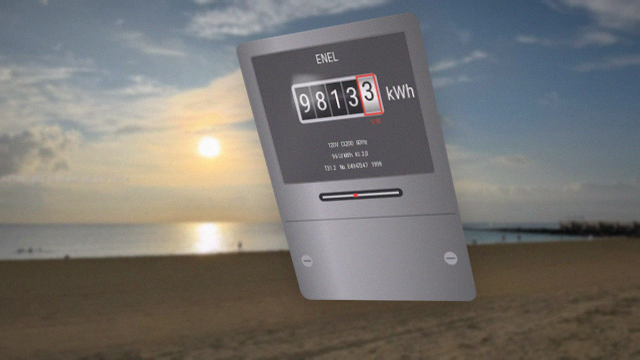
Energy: kWh 9813.3
